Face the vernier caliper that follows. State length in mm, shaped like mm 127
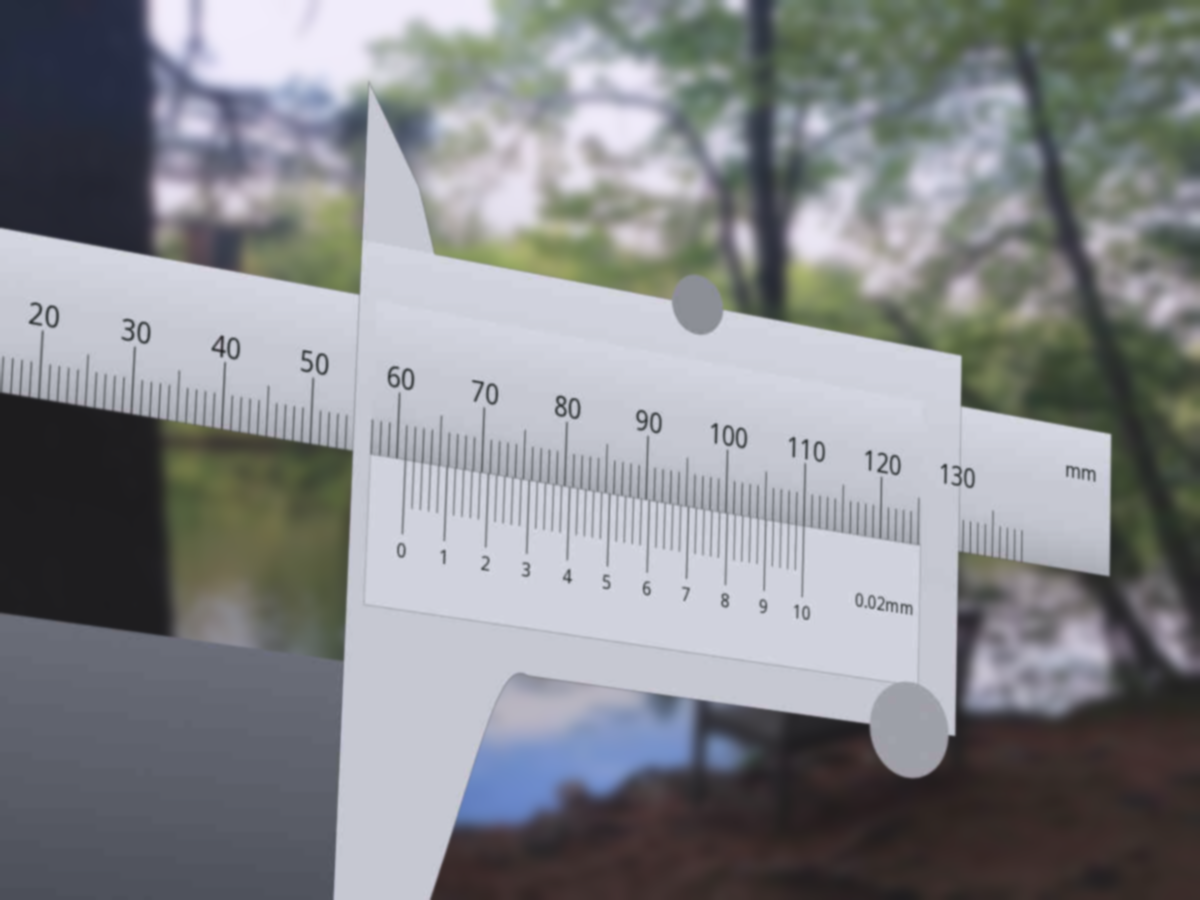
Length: mm 61.0
